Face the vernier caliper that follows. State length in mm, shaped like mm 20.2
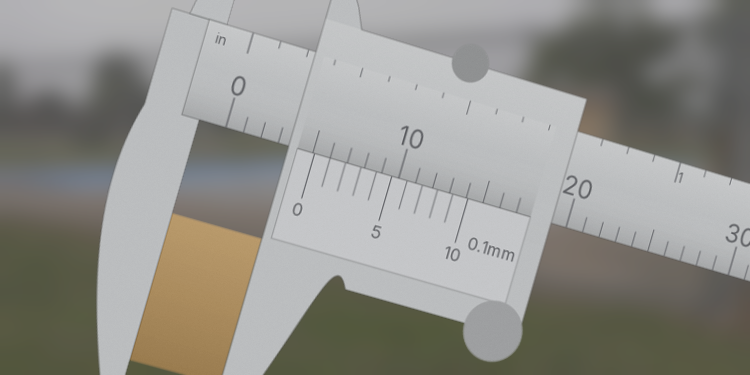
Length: mm 5.1
